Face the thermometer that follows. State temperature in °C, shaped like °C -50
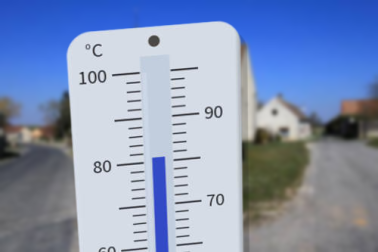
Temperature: °C 81
